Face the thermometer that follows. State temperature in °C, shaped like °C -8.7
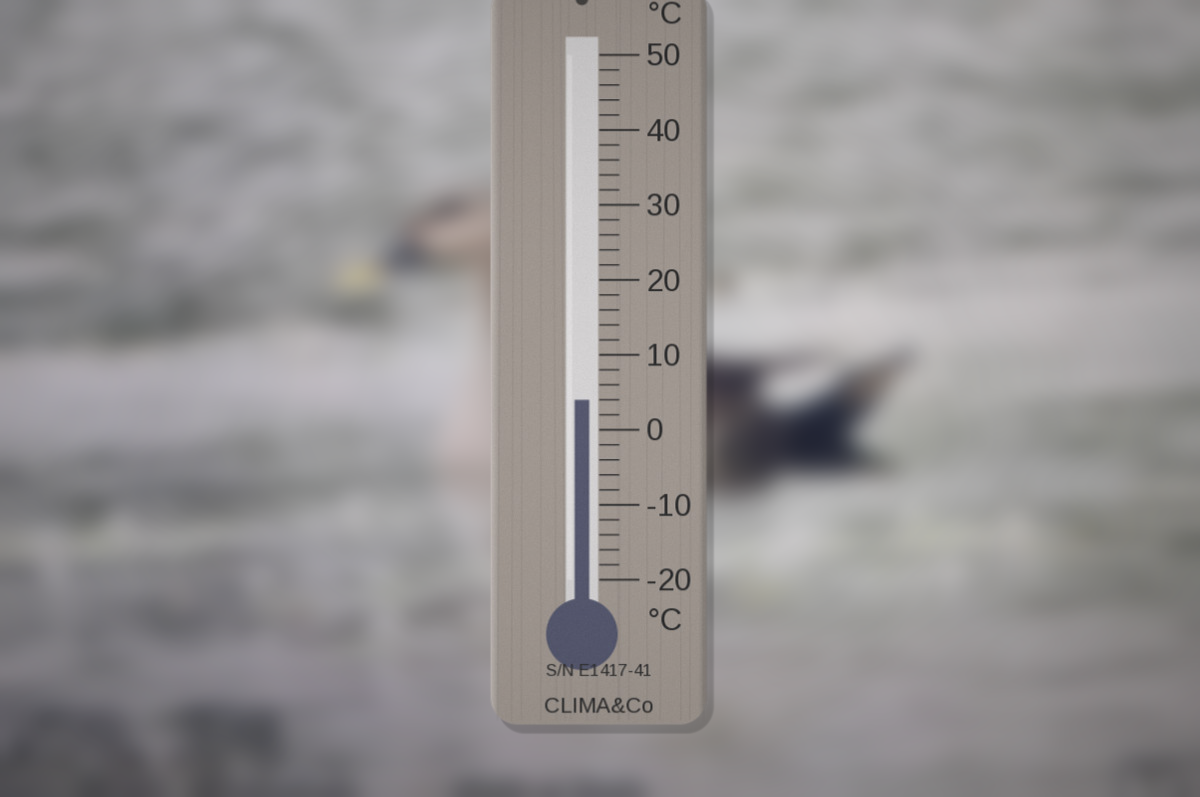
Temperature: °C 4
